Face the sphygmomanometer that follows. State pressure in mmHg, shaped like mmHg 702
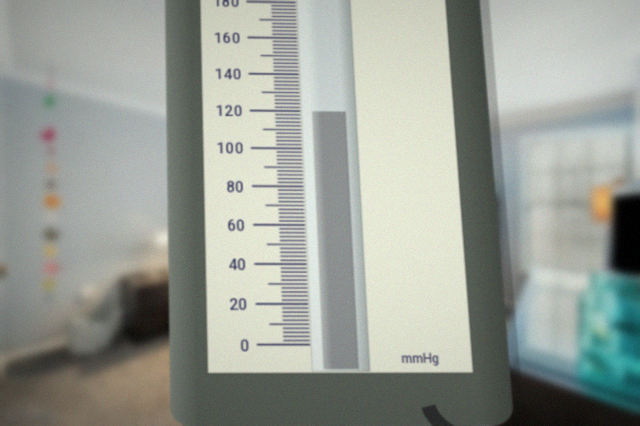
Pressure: mmHg 120
